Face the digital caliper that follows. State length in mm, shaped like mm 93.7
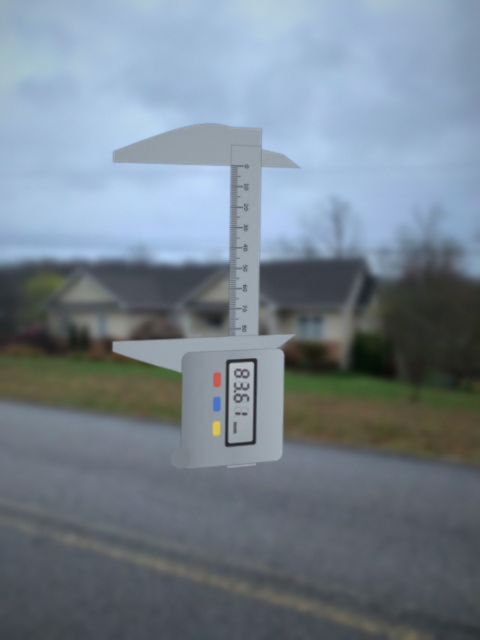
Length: mm 83.61
